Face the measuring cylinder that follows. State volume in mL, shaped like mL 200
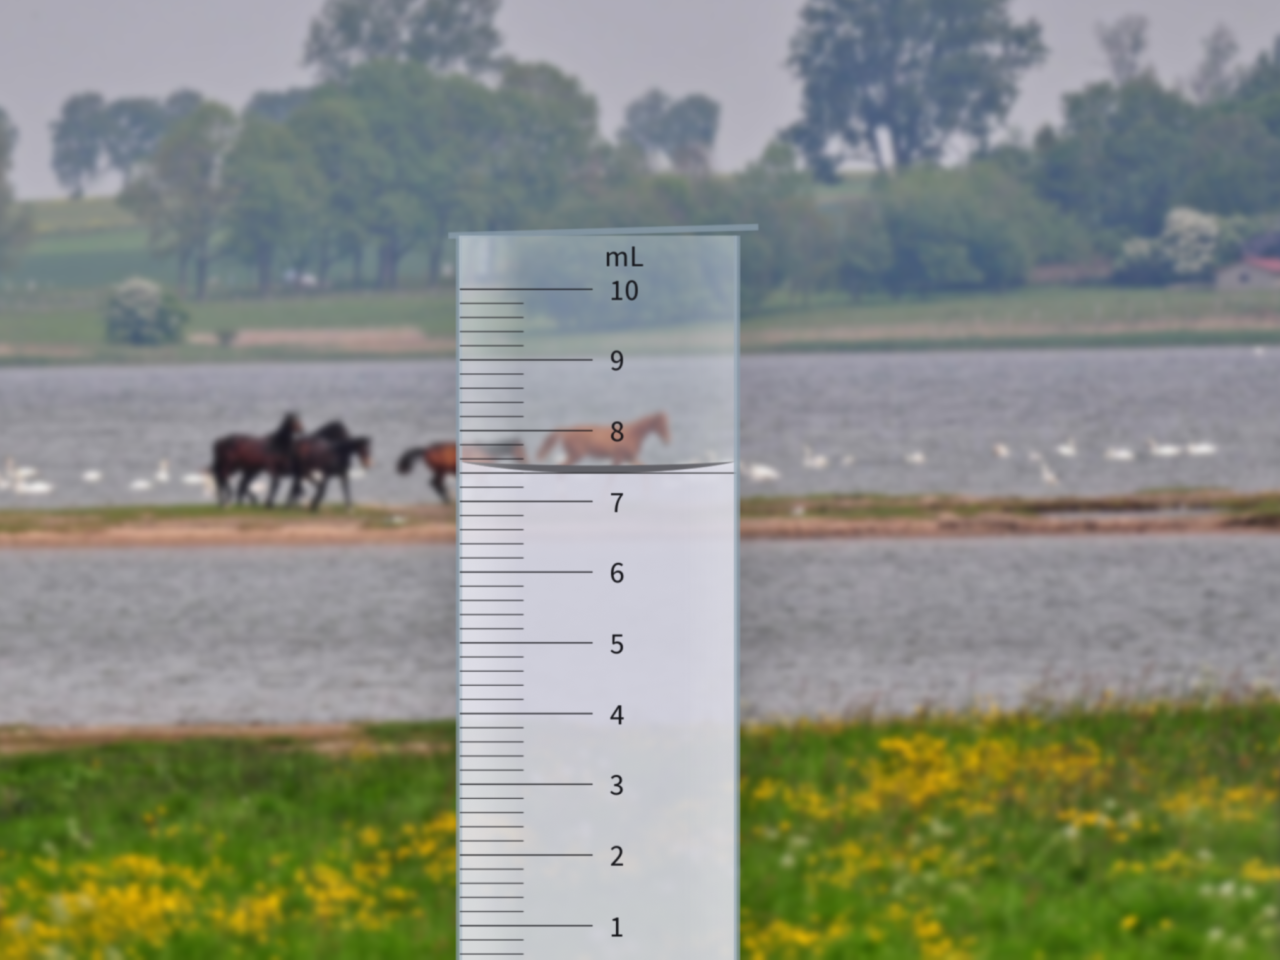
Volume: mL 7.4
